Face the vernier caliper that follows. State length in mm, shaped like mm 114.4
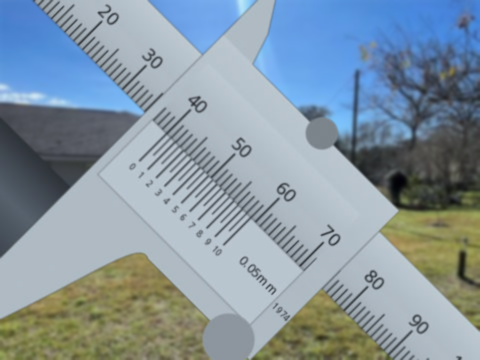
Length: mm 40.0
